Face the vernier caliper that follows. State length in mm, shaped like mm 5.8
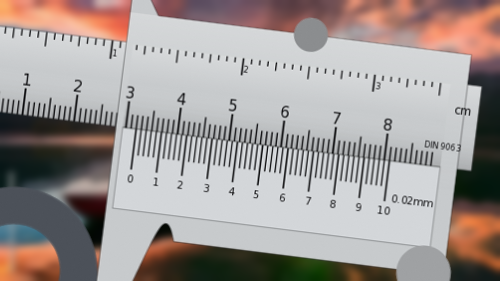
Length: mm 32.0
